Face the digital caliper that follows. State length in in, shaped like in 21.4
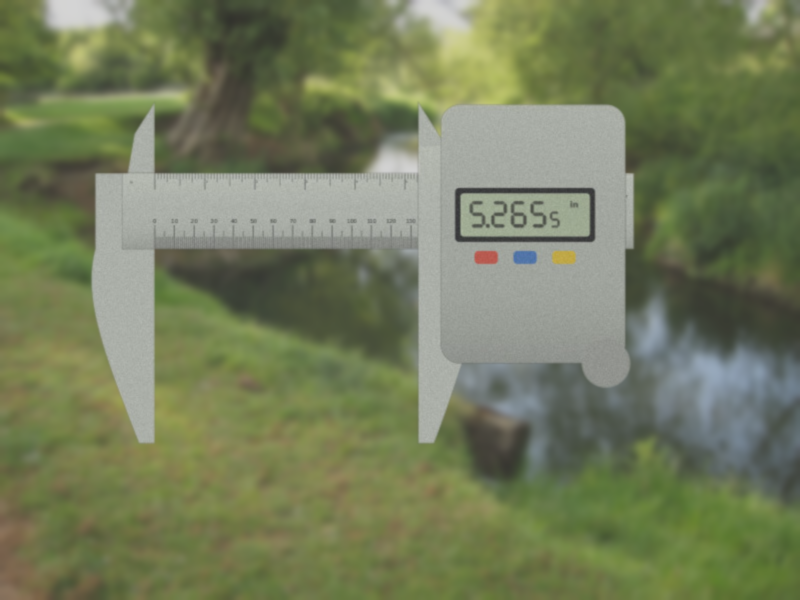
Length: in 5.2655
